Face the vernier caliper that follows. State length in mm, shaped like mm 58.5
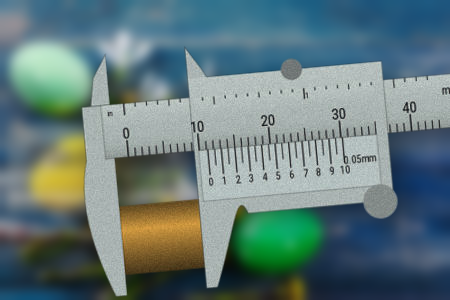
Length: mm 11.2
